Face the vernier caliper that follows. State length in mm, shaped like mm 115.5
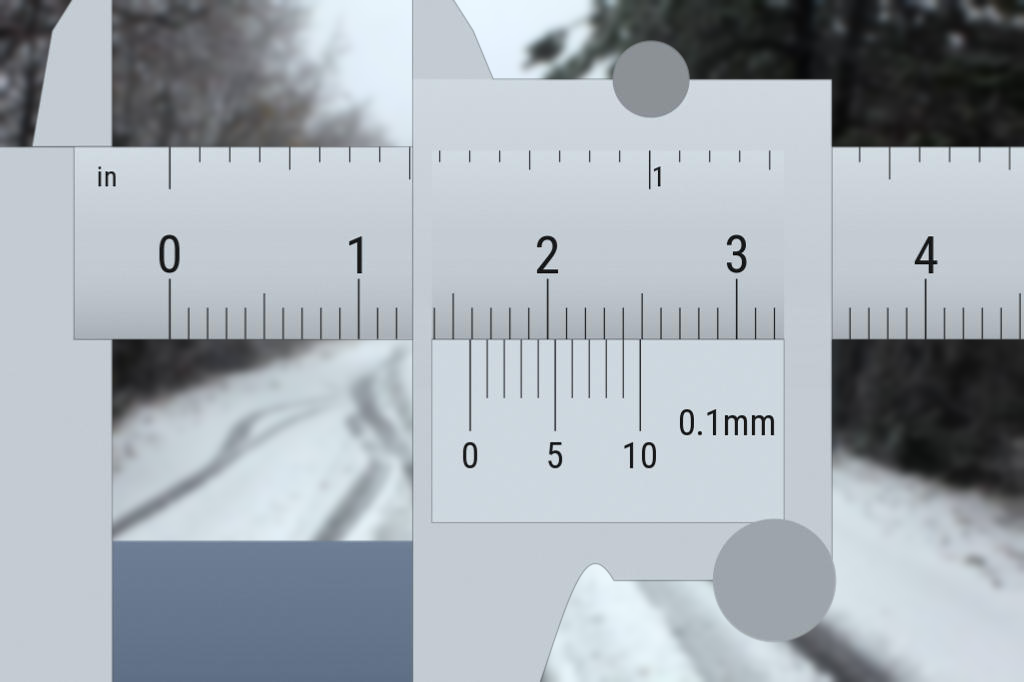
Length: mm 15.9
